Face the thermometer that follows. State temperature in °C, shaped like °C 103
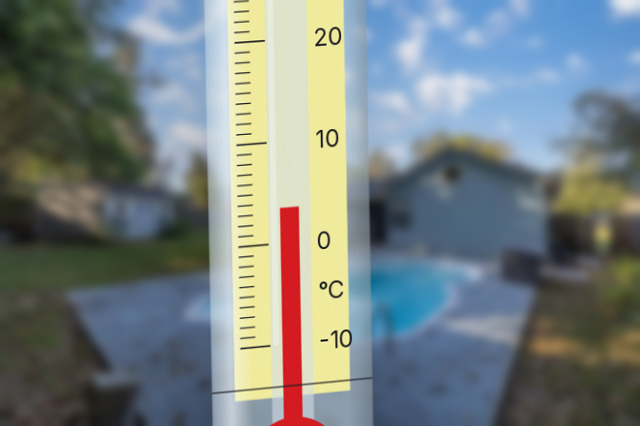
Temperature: °C 3.5
